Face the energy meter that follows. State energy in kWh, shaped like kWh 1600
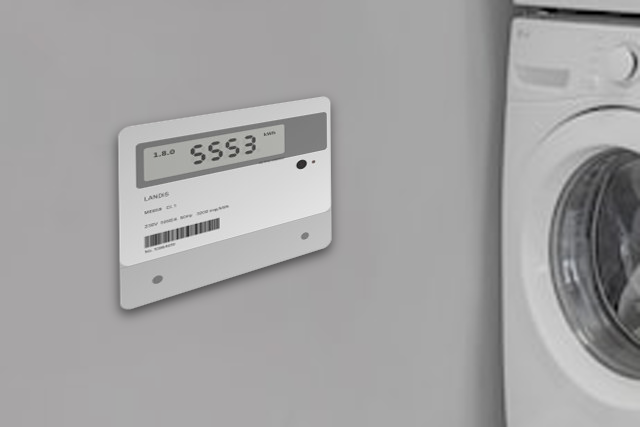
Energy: kWh 5553
